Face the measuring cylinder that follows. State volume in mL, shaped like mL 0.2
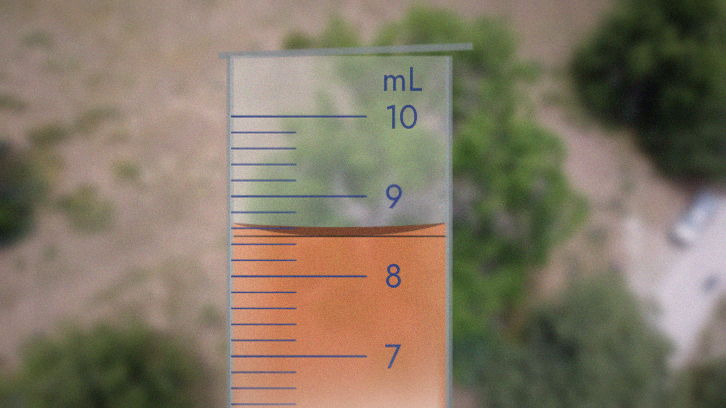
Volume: mL 8.5
